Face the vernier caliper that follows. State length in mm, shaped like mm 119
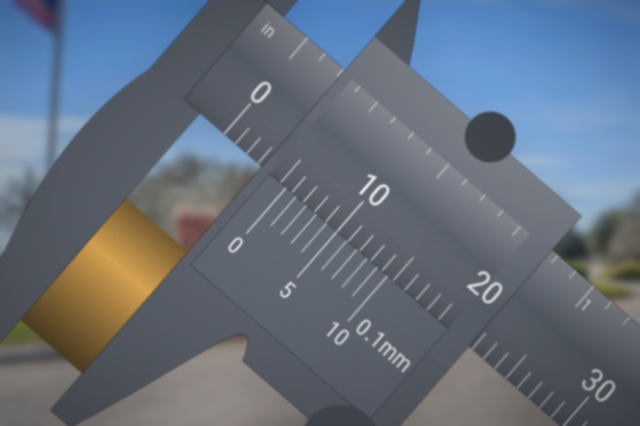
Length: mm 5.5
